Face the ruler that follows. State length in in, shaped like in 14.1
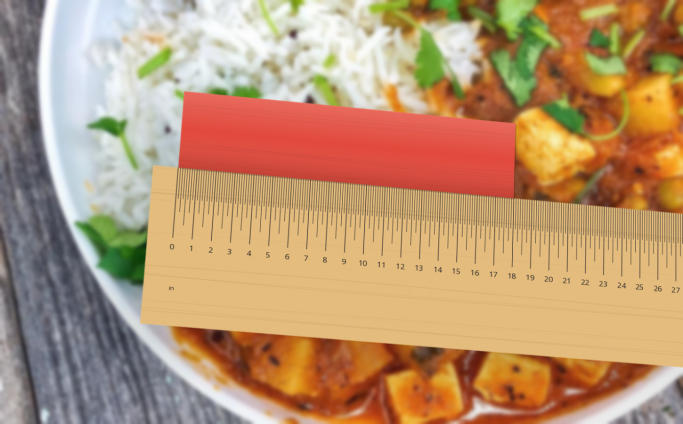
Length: in 18
